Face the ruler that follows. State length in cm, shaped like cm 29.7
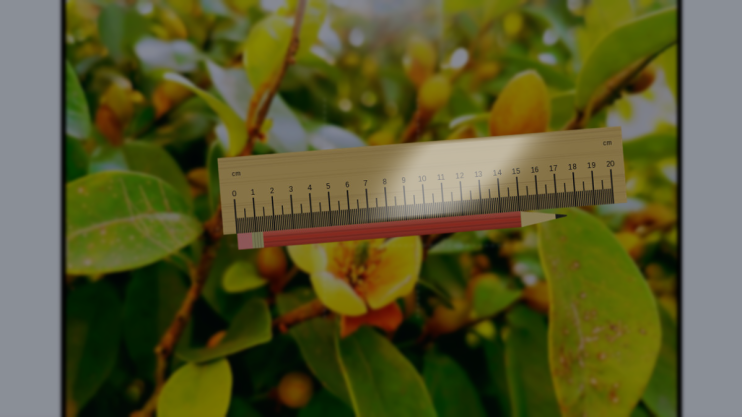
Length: cm 17.5
